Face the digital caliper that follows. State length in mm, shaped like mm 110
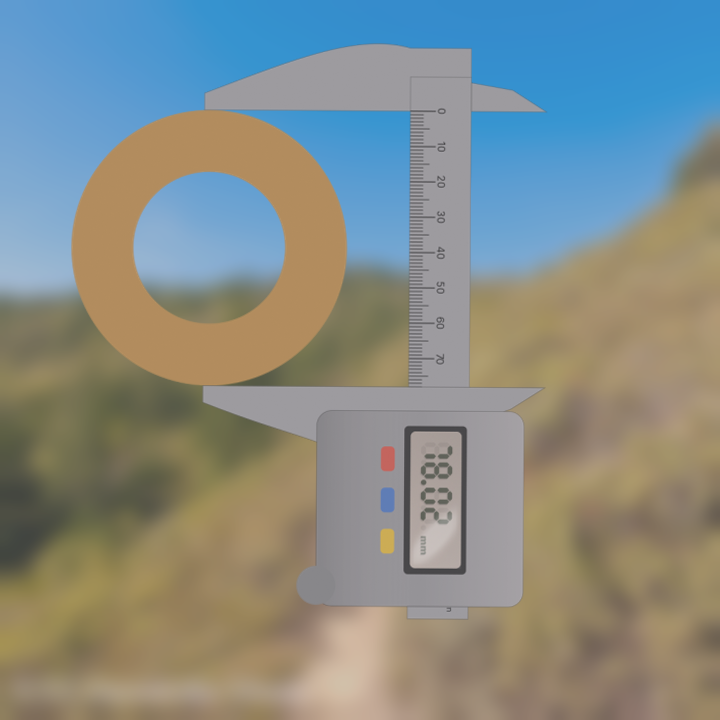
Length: mm 78.02
